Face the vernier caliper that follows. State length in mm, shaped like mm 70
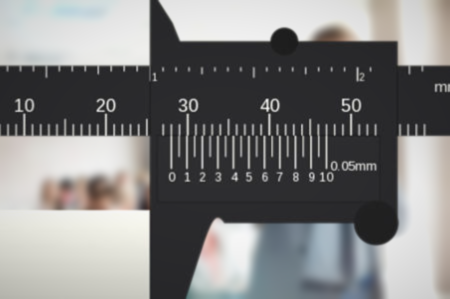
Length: mm 28.0
